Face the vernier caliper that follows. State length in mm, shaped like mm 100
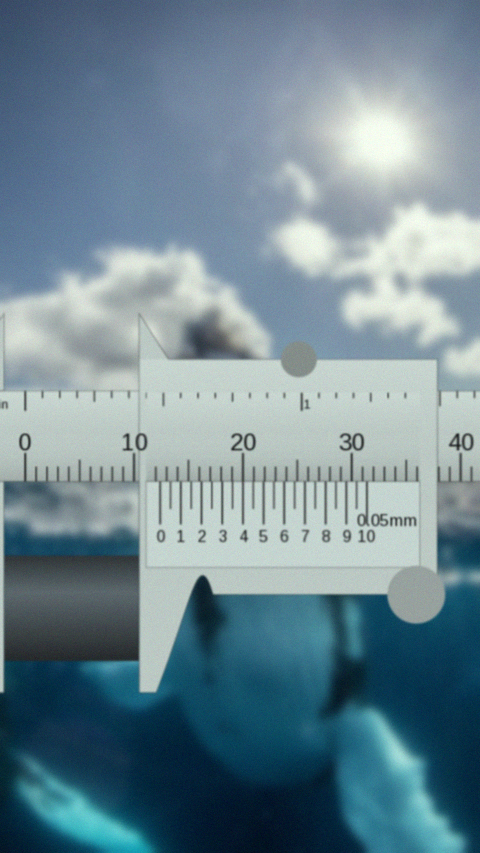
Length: mm 12.4
